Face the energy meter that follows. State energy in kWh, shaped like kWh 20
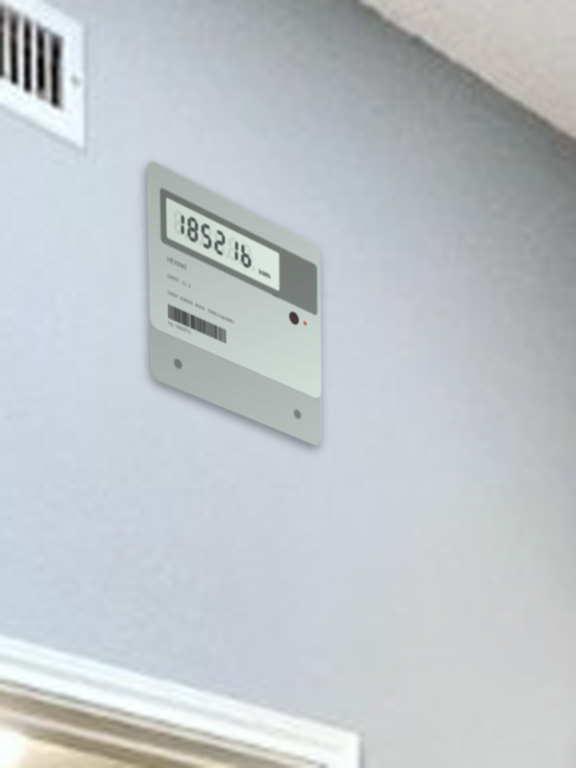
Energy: kWh 185216
